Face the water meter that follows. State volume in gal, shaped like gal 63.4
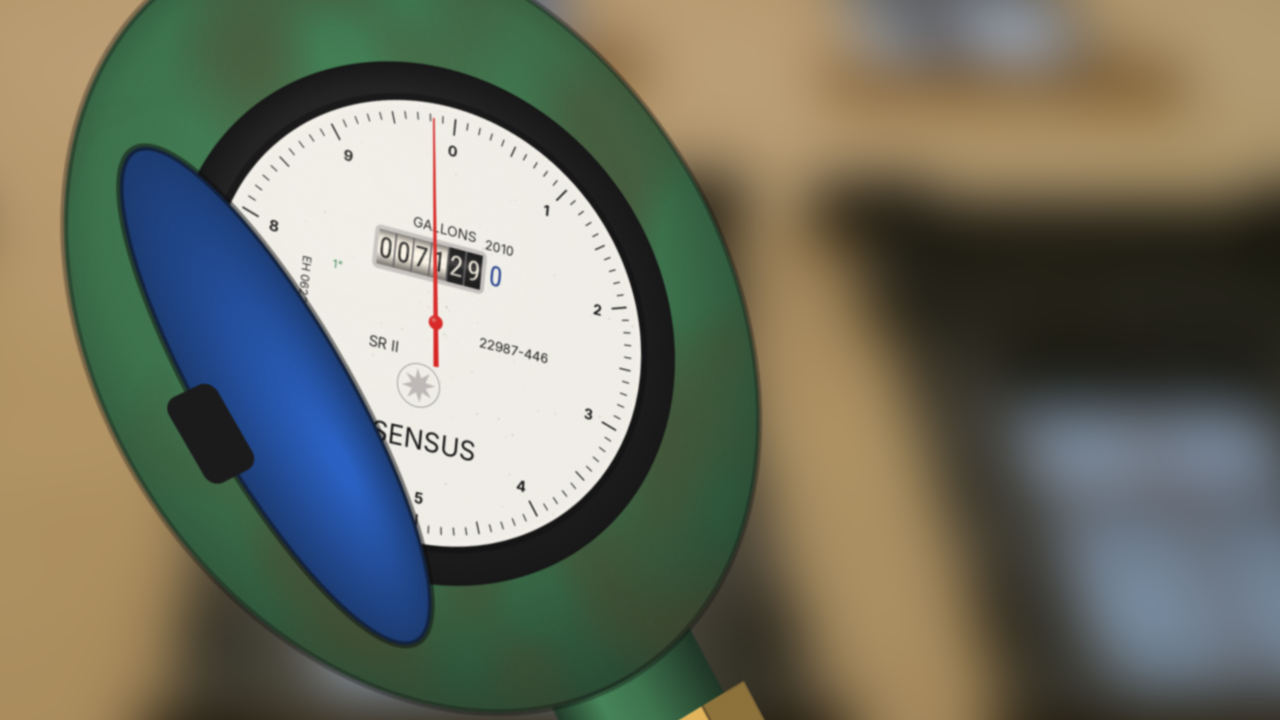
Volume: gal 71289.8
